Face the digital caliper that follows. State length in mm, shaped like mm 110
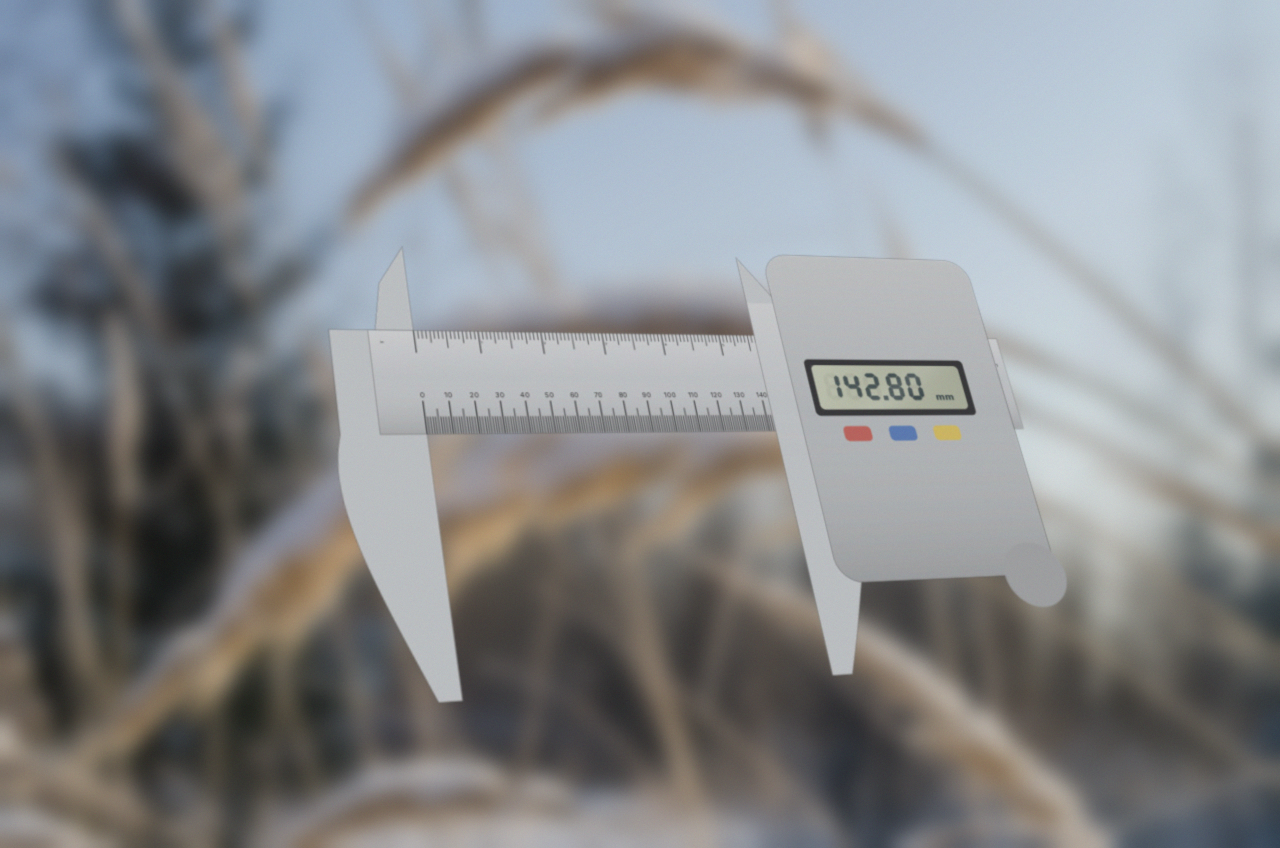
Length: mm 142.80
